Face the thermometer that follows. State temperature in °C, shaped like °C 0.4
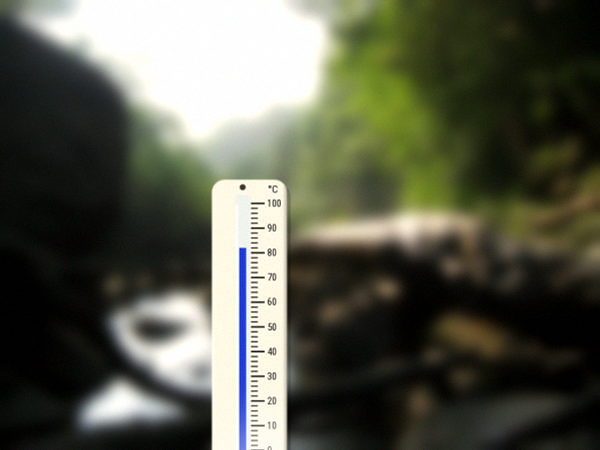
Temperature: °C 82
